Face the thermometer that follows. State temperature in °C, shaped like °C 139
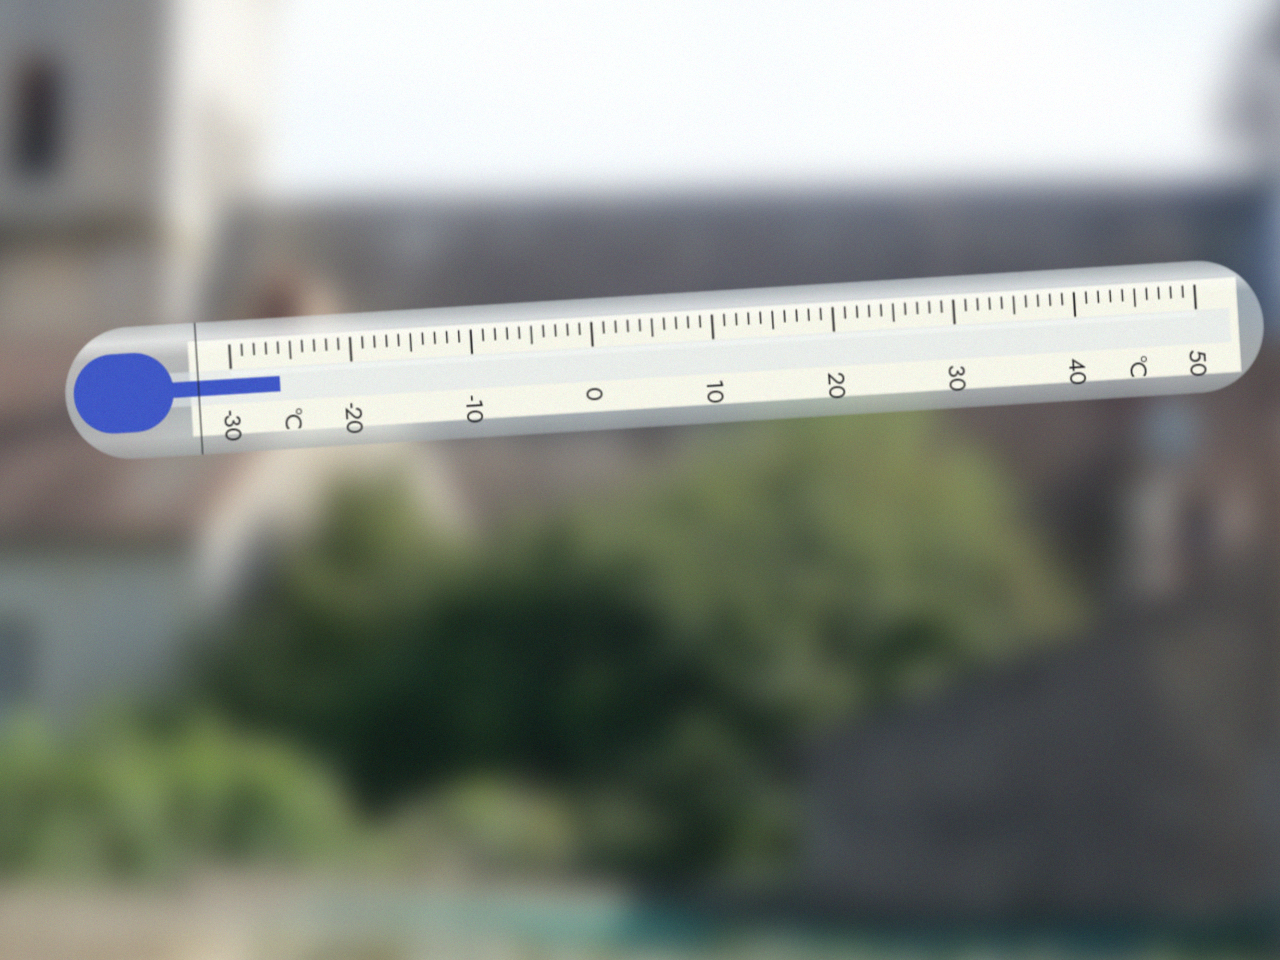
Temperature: °C -26
